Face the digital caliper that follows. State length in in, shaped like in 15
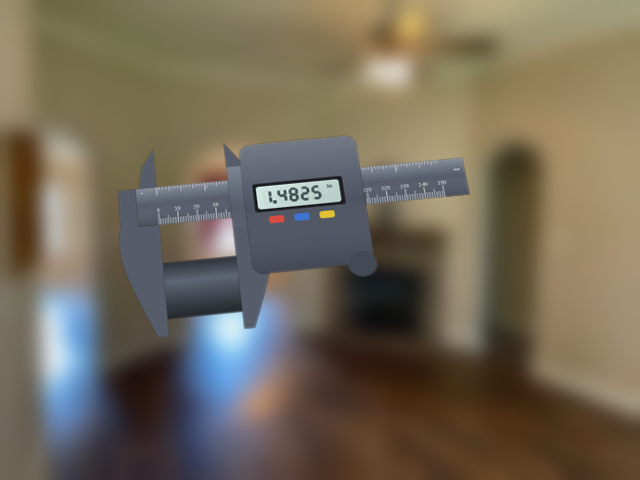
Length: in 1.4825
